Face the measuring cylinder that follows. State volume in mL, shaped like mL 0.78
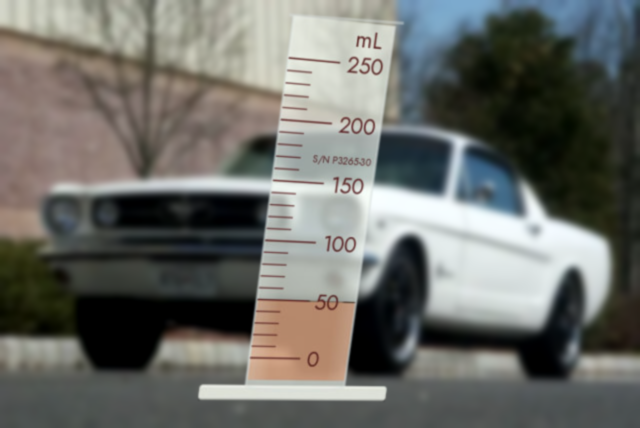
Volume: mL 50
